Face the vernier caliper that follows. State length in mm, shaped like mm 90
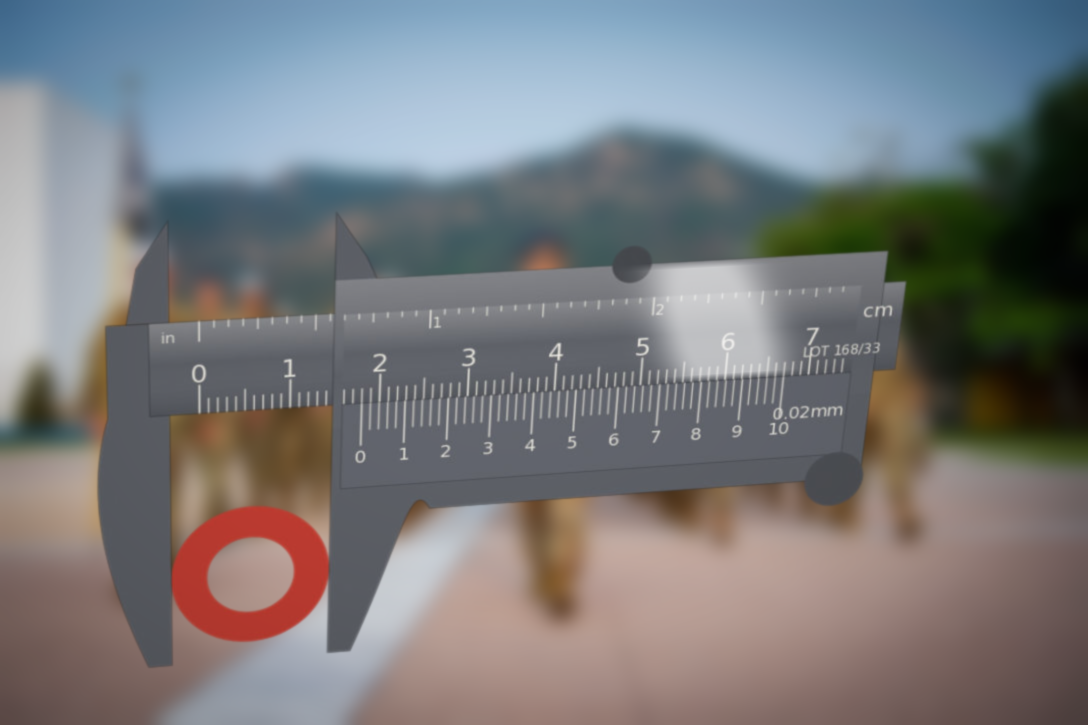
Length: mm 18.0
